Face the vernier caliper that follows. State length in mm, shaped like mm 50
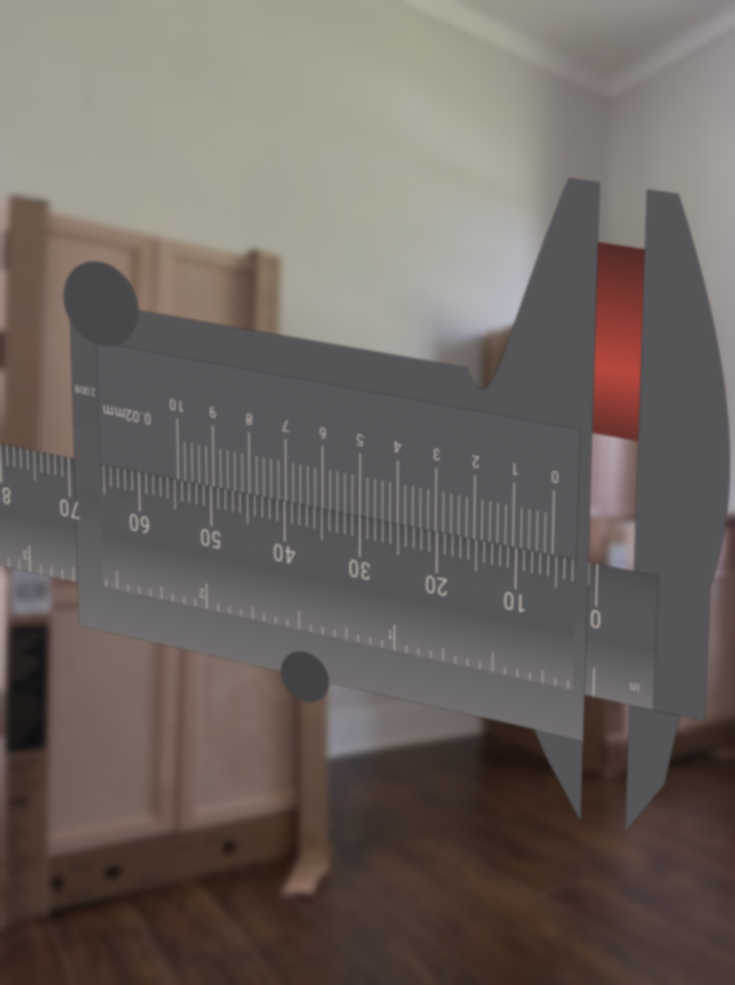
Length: mm 5.5
